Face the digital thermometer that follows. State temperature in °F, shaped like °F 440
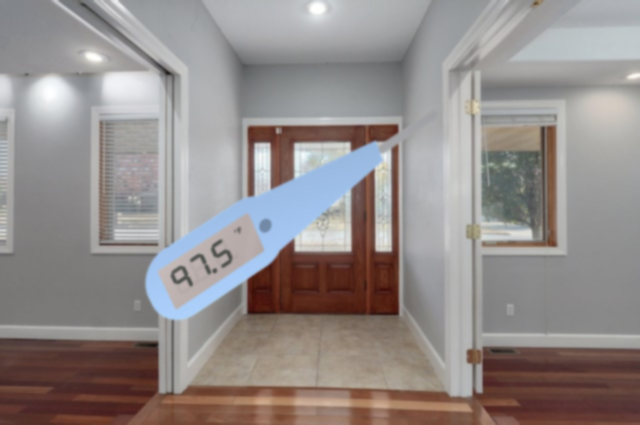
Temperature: °F 97.5
